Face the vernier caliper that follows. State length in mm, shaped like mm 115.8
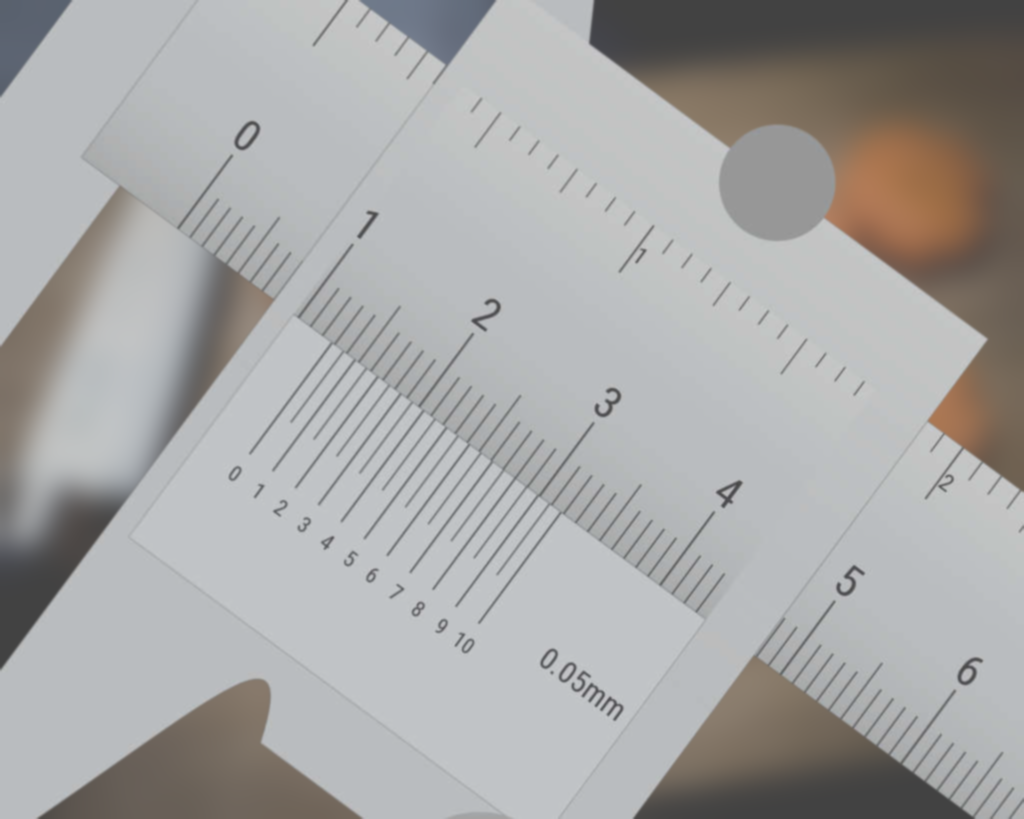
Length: mm 12.8
